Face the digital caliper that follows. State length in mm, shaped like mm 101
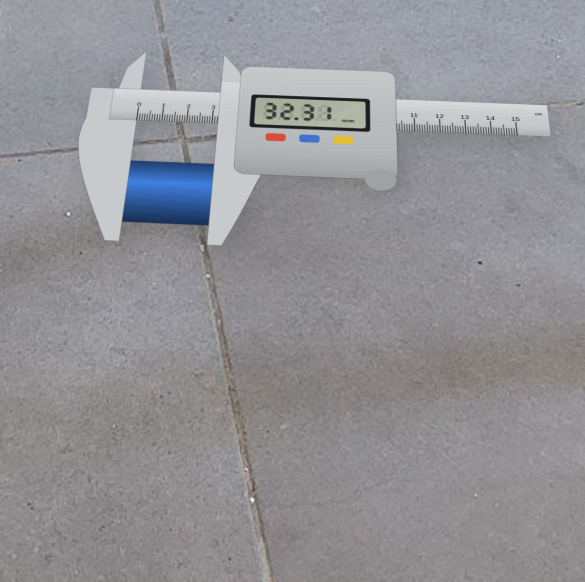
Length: mm 32.31
